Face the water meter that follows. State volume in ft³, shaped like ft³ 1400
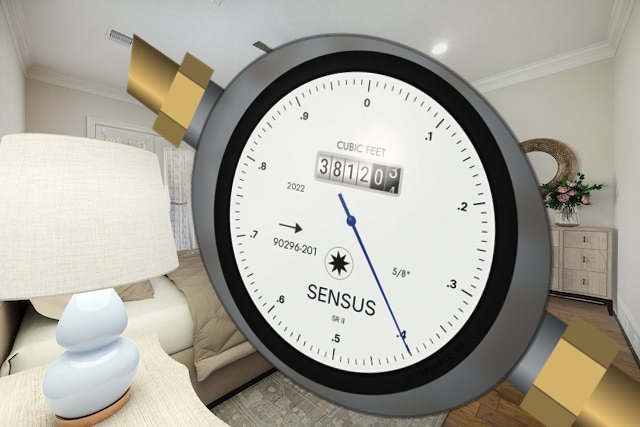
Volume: ft³ 381203.40
